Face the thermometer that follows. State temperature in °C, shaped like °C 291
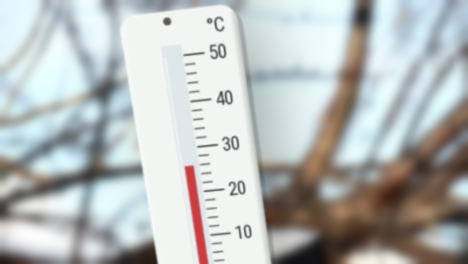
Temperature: °C 26
